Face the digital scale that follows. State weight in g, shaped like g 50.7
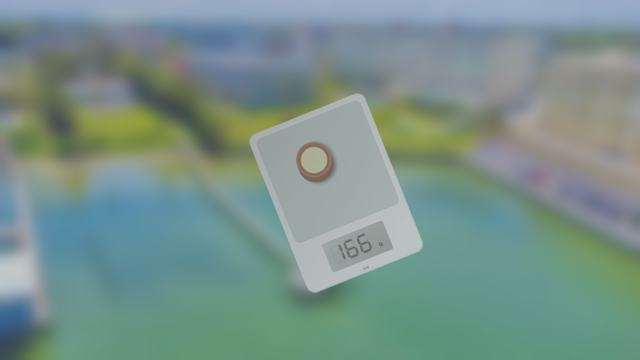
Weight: g 166
